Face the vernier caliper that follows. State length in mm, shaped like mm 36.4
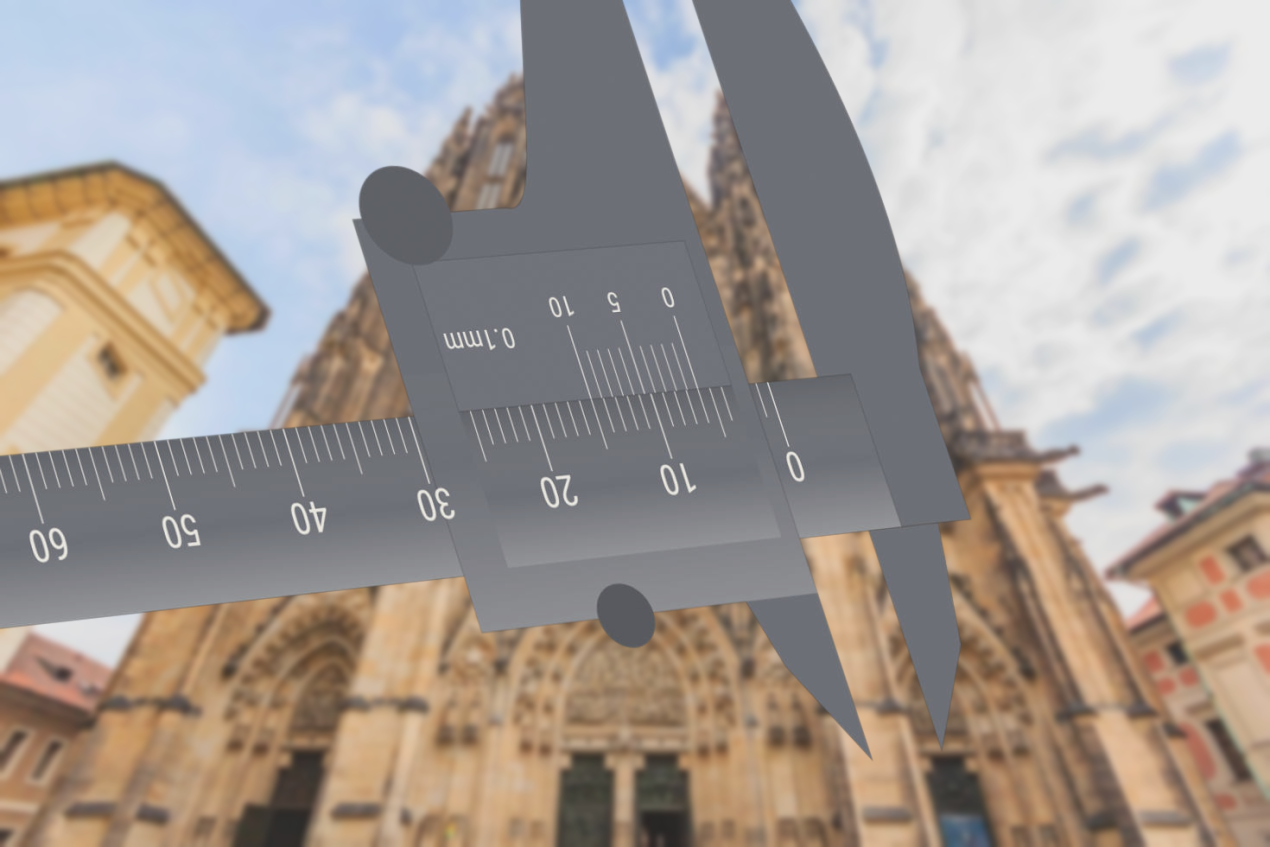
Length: mm 6.0
